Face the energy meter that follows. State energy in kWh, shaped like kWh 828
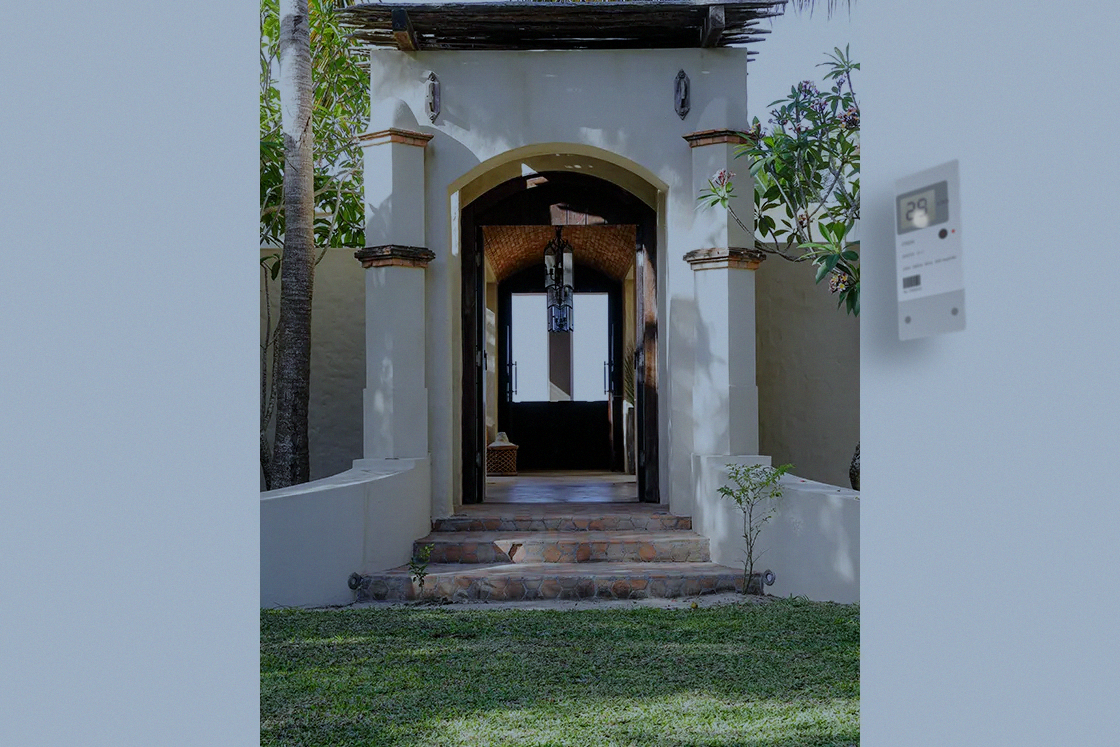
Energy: kWh 29
